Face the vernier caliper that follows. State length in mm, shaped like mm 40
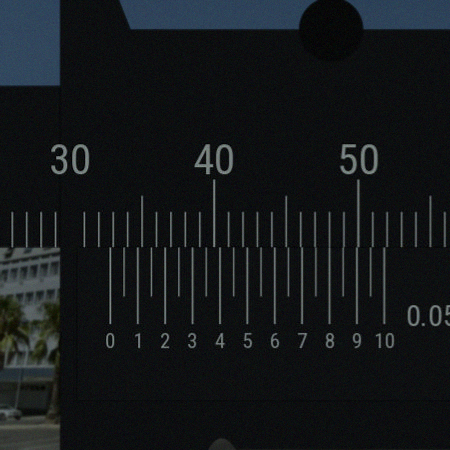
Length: mm 32.8
